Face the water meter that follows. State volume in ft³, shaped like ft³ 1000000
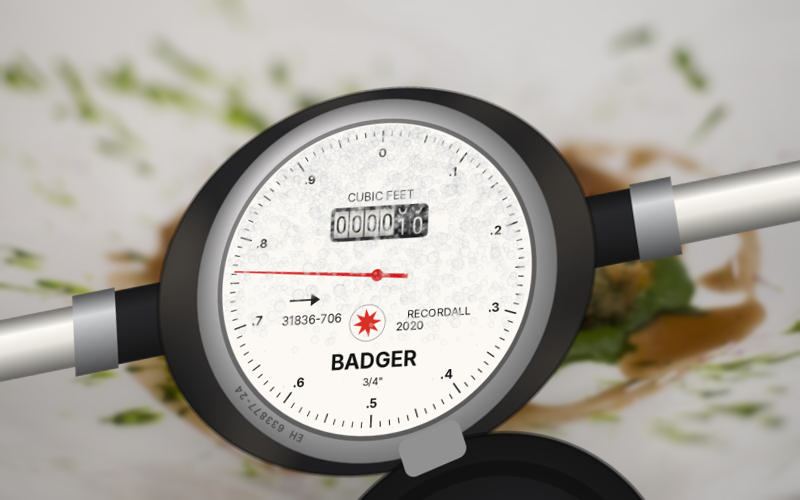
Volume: ft³ 9.76
